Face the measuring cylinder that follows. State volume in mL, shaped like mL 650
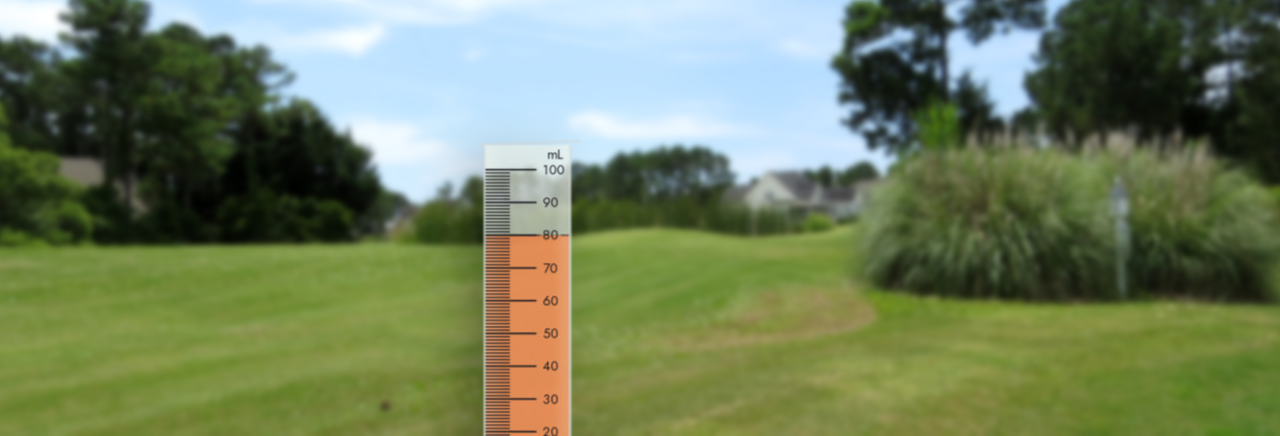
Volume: mL 80
